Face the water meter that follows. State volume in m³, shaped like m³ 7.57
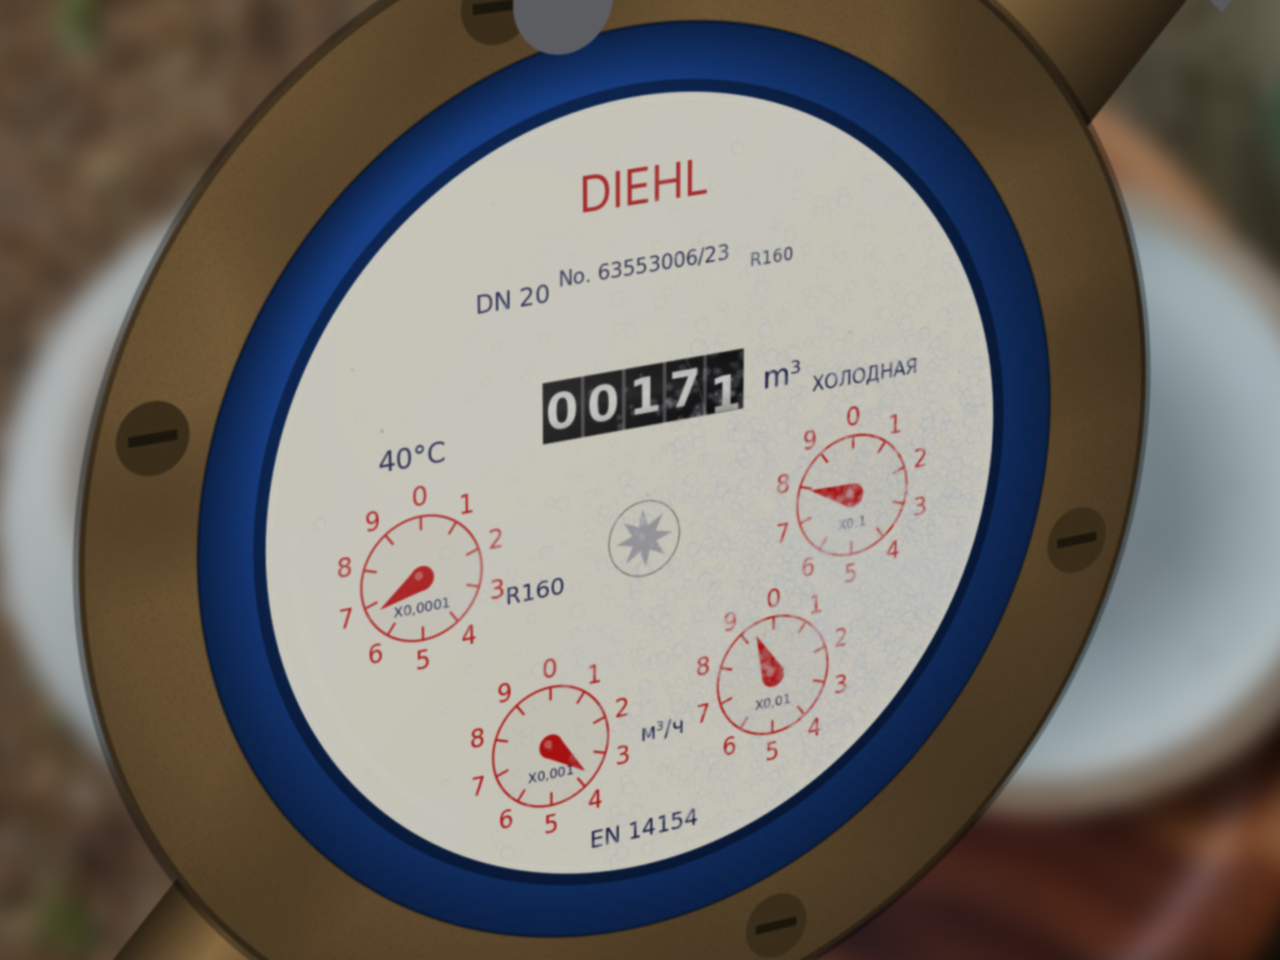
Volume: m³ 170.7936
